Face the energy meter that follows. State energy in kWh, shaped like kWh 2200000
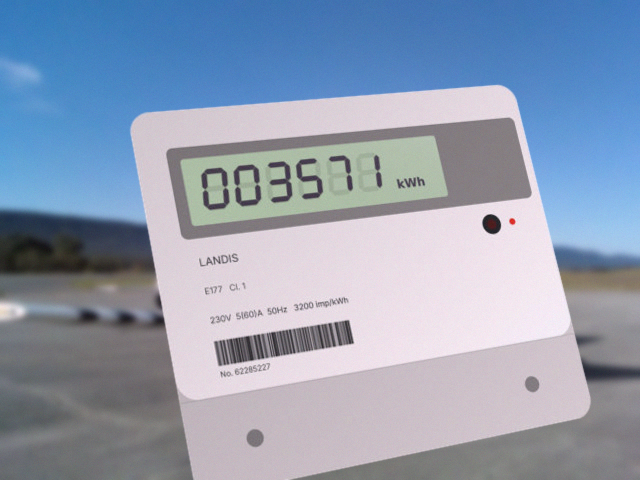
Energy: kWh 3571
